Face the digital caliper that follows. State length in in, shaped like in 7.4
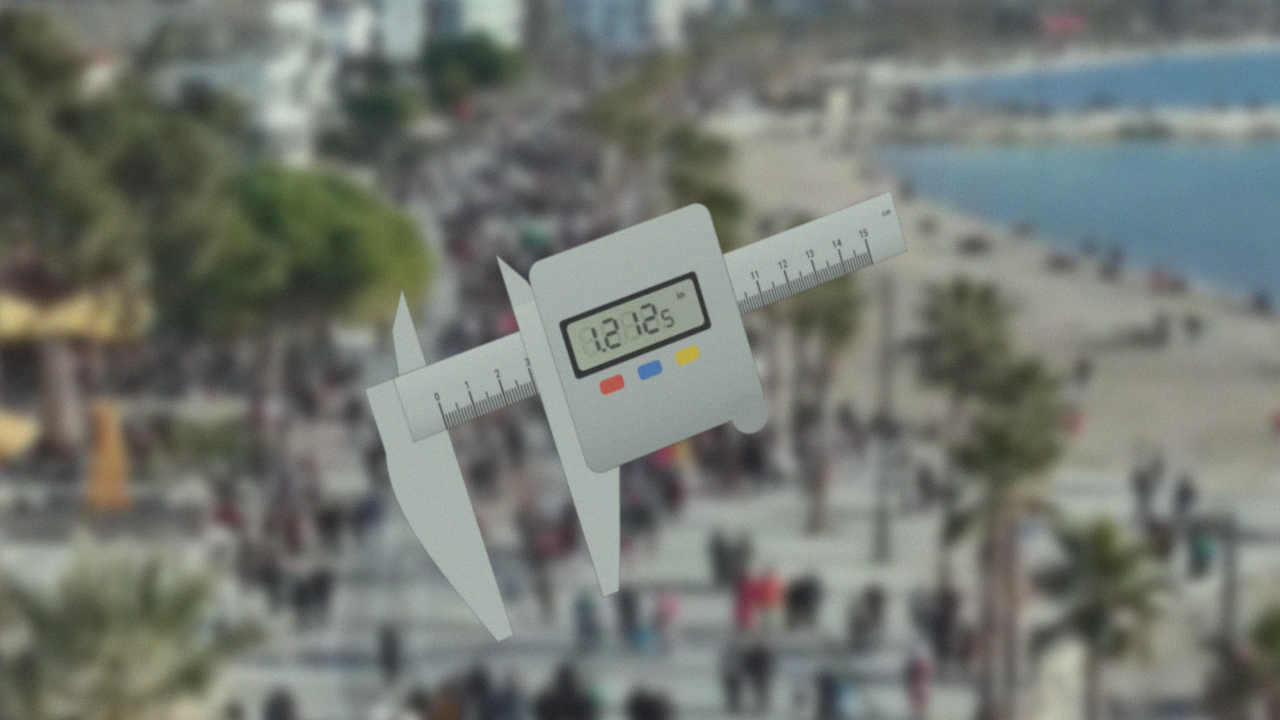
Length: in 1.2125
